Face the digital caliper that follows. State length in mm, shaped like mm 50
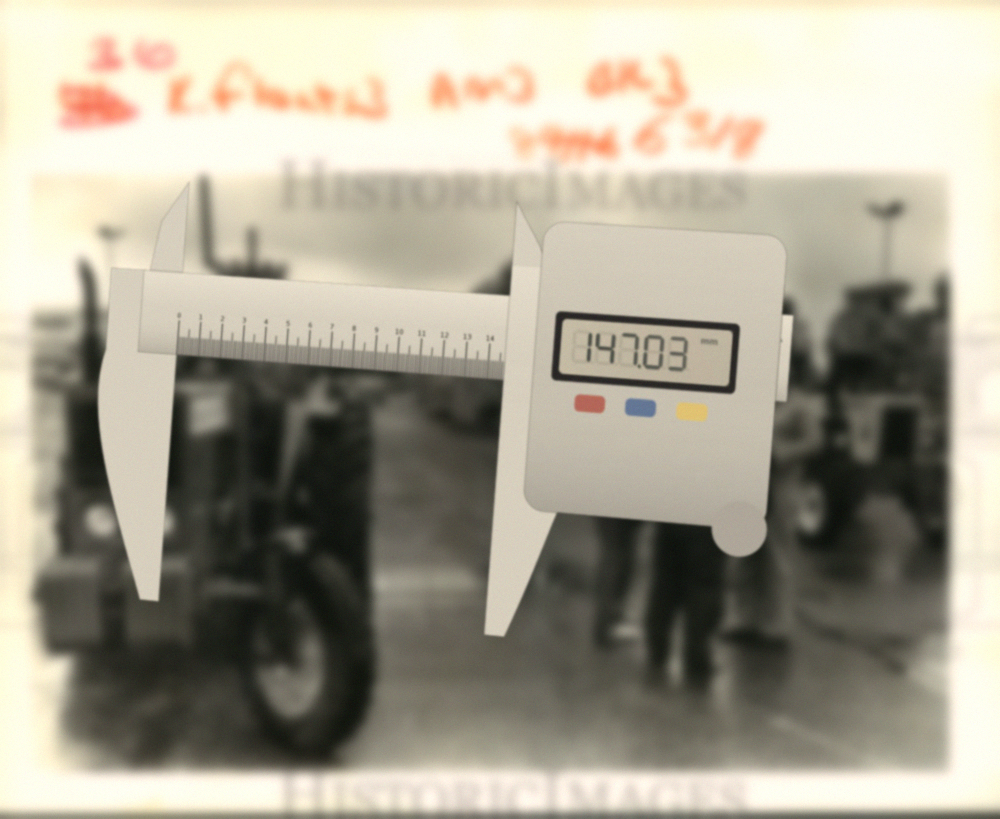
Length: mm 147.03
